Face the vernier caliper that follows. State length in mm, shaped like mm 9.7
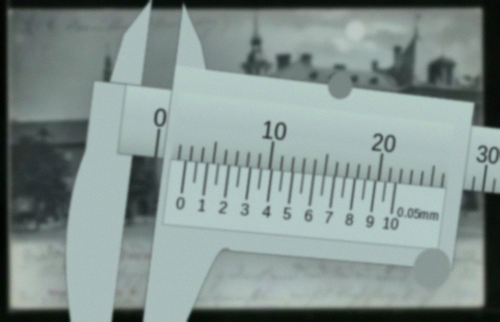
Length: mm 2.6
